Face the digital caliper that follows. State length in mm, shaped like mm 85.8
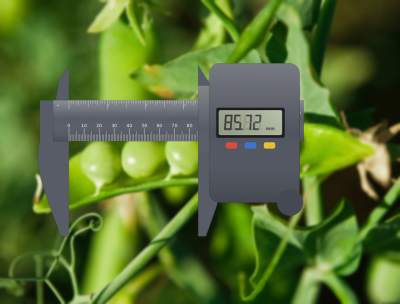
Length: mm 85.72
